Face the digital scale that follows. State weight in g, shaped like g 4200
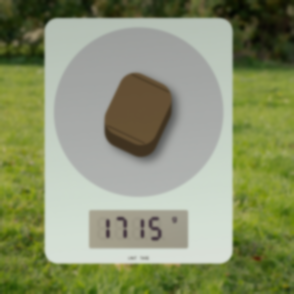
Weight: g 1715
